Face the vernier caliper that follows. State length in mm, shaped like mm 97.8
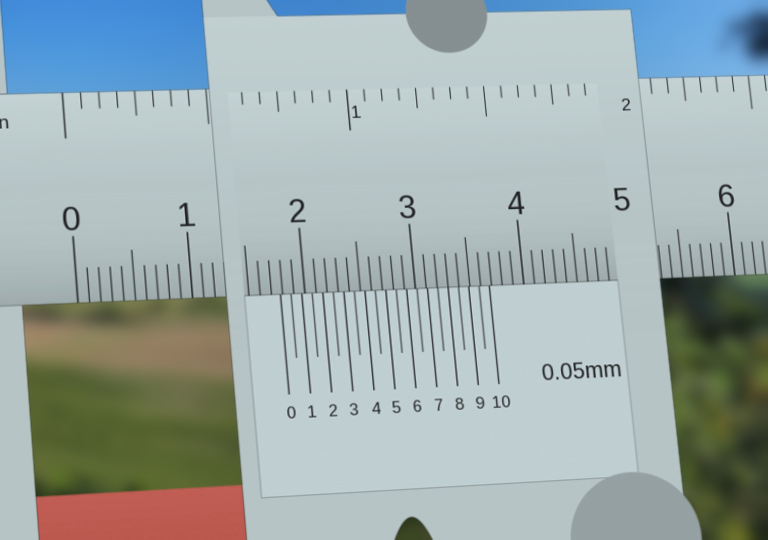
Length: mm 17.8
